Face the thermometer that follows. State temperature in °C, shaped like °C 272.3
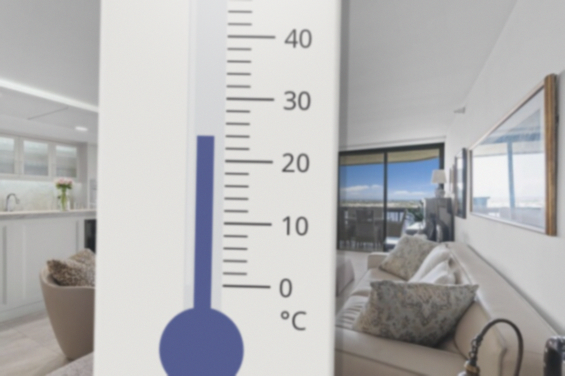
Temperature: °C 24
